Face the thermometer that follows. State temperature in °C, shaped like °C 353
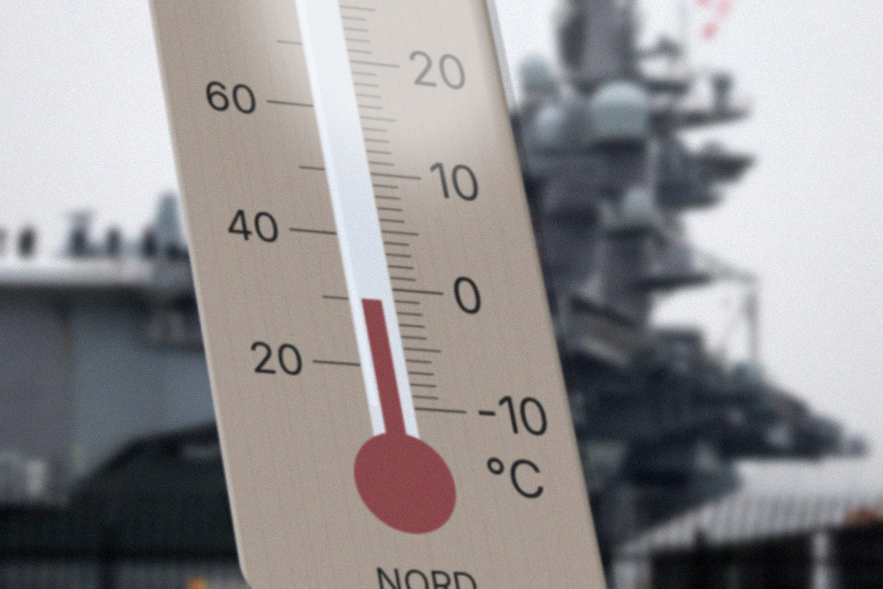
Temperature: °C -1
